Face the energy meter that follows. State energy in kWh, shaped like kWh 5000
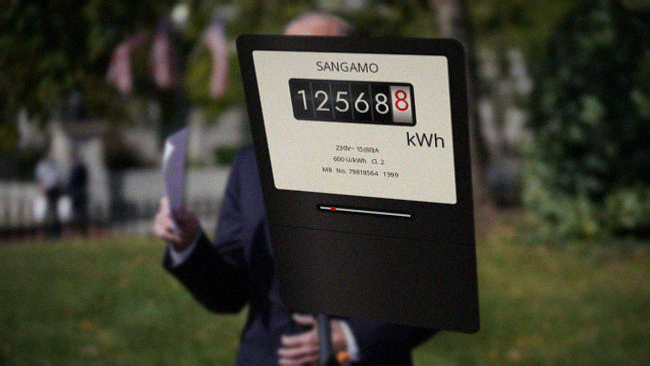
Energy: kWh 12568.8
